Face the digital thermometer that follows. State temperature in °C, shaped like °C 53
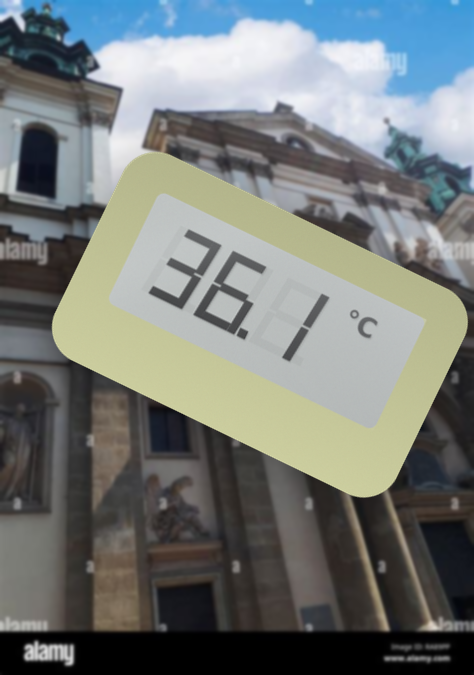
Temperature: °C 36.1
